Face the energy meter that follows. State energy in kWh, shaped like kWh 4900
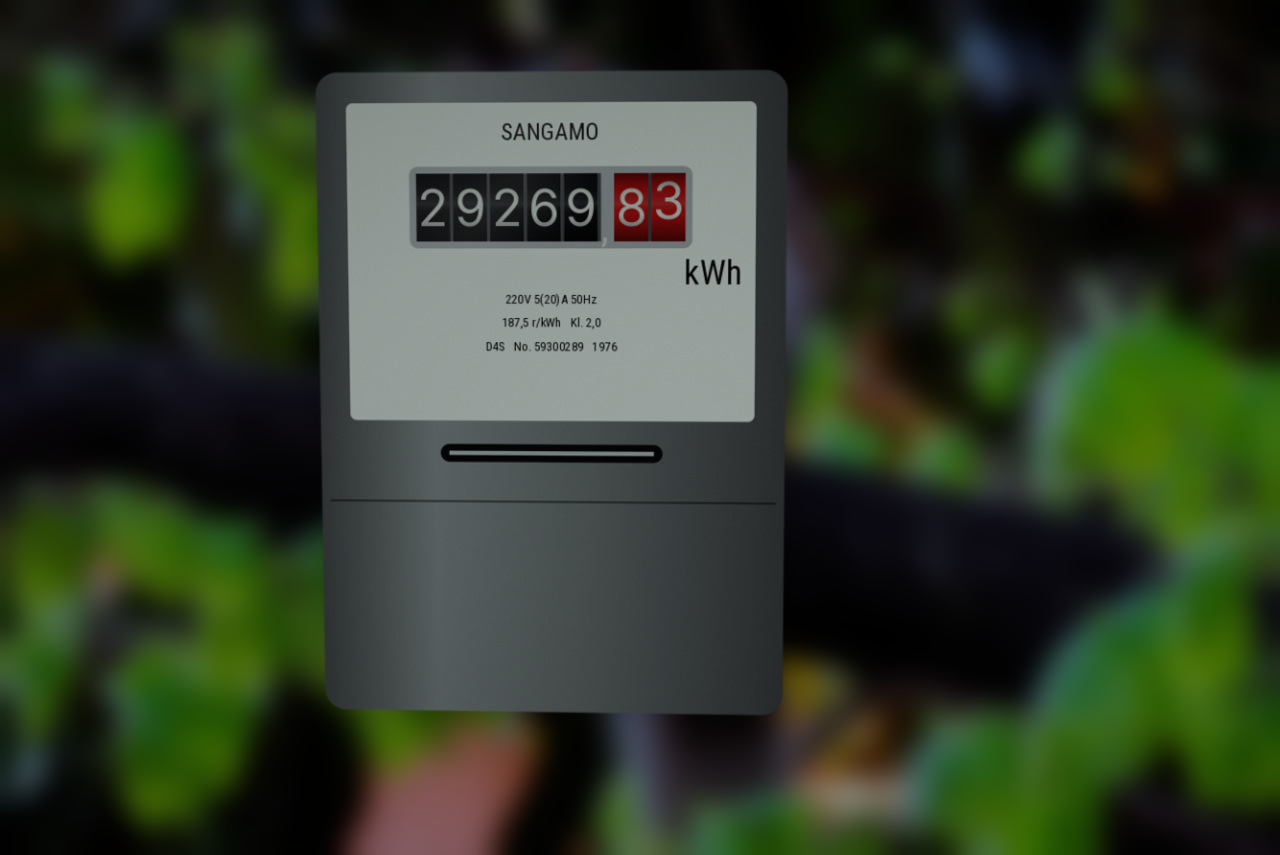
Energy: kWh 29269.83
